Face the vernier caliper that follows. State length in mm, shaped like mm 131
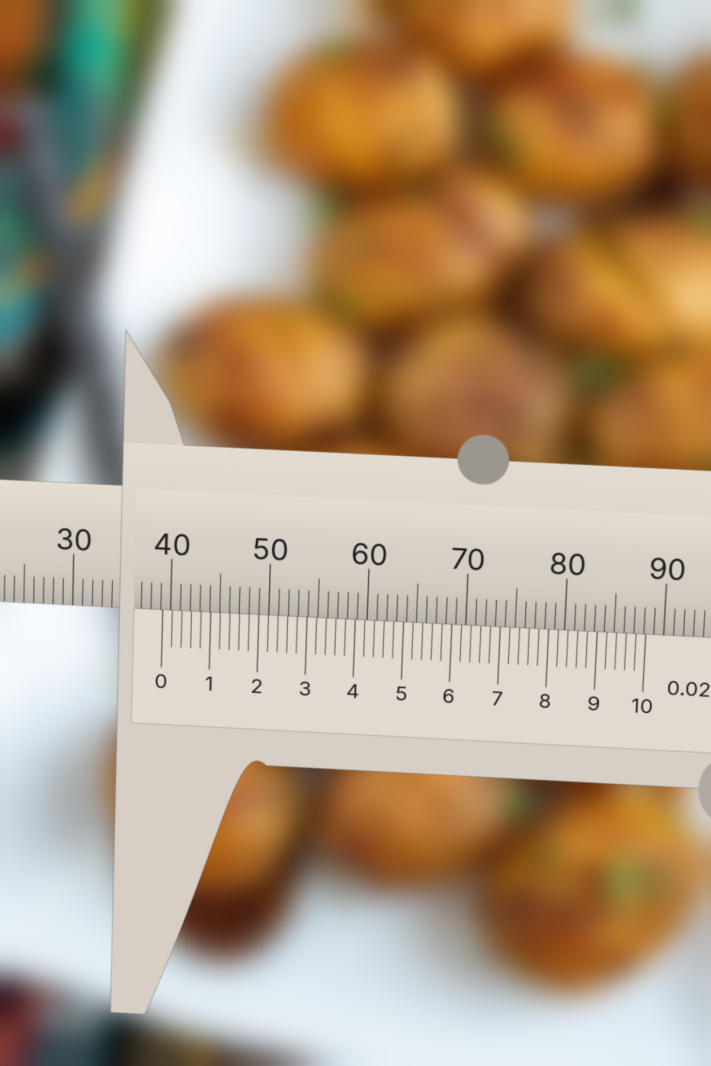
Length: mm 39.2
